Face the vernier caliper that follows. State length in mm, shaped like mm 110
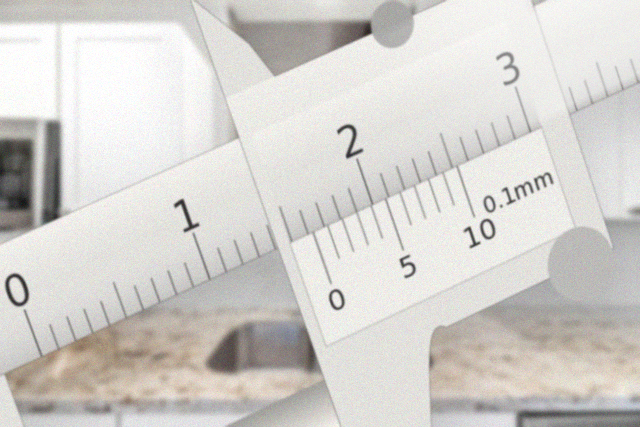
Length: mm 16.3
